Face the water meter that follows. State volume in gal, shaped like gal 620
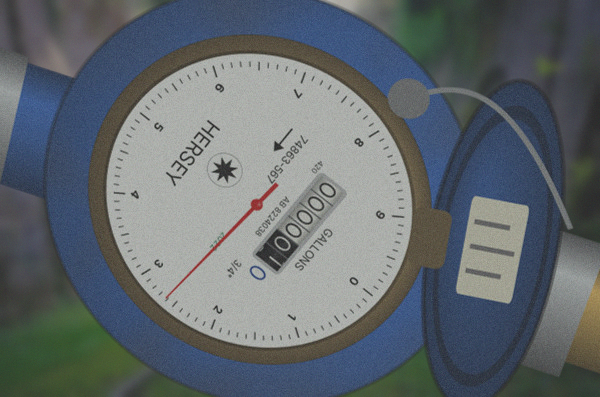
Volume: gal 12.6
